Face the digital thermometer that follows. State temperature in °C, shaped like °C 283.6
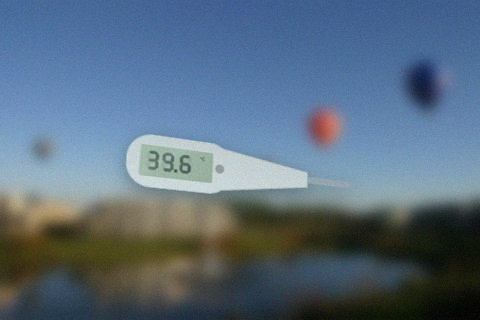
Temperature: °C 39.6
